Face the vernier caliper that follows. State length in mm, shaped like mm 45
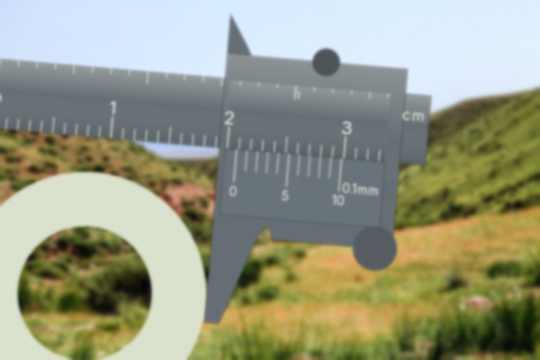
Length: mm 20.8
